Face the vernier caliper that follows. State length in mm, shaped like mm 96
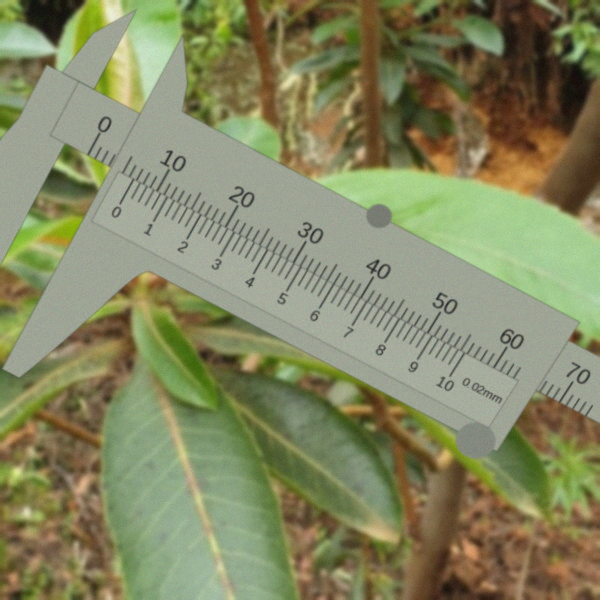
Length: mm 6.6
